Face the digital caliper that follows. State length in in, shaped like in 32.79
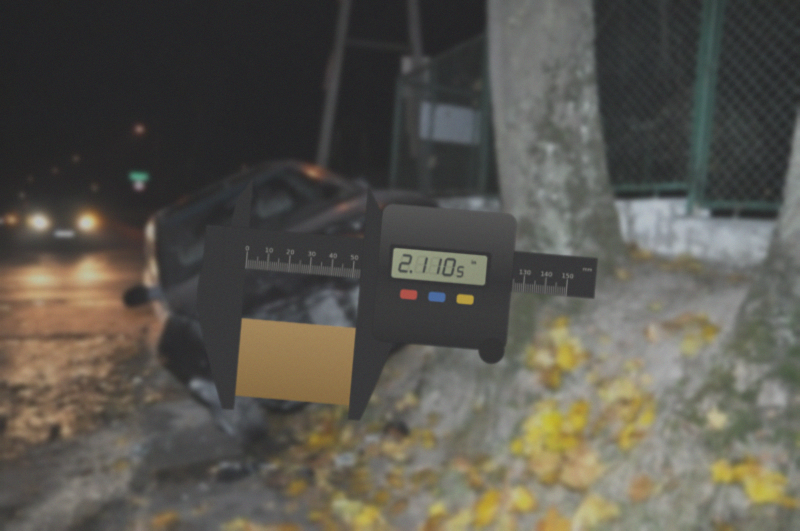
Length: in 2.1105
